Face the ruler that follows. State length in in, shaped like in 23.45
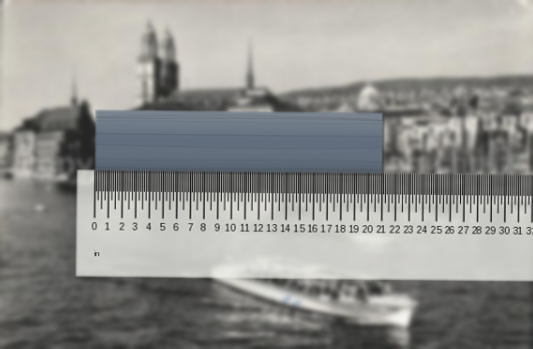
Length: in 21
